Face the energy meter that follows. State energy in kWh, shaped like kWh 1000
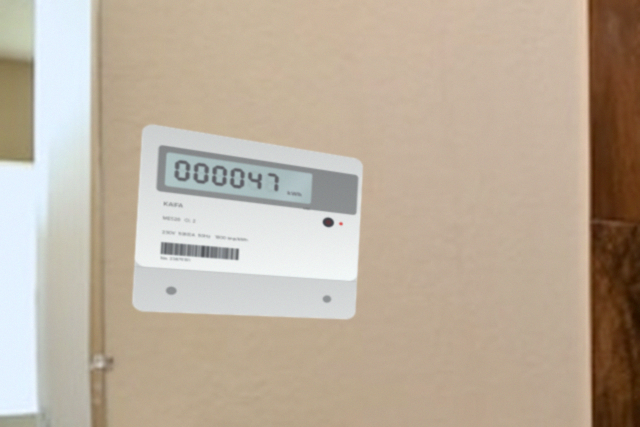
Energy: kWh 47
